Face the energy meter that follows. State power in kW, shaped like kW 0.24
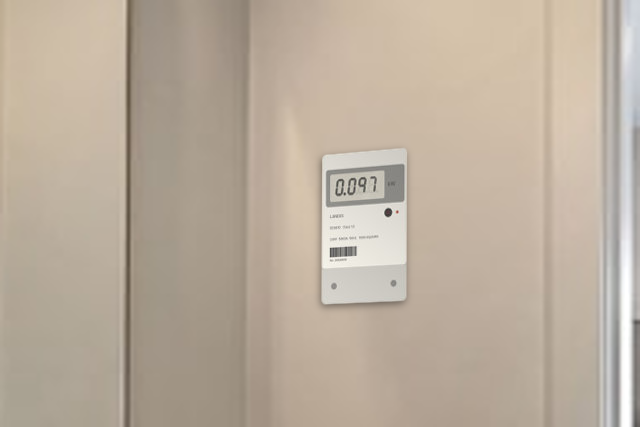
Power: kW 0.097
